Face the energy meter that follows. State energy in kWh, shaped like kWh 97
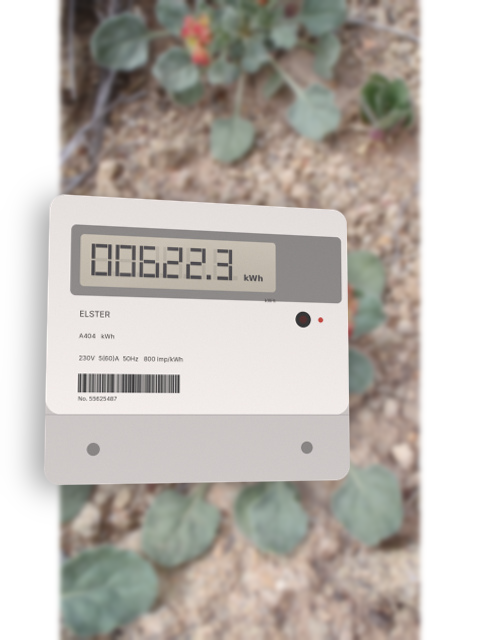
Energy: kWh 622.3
